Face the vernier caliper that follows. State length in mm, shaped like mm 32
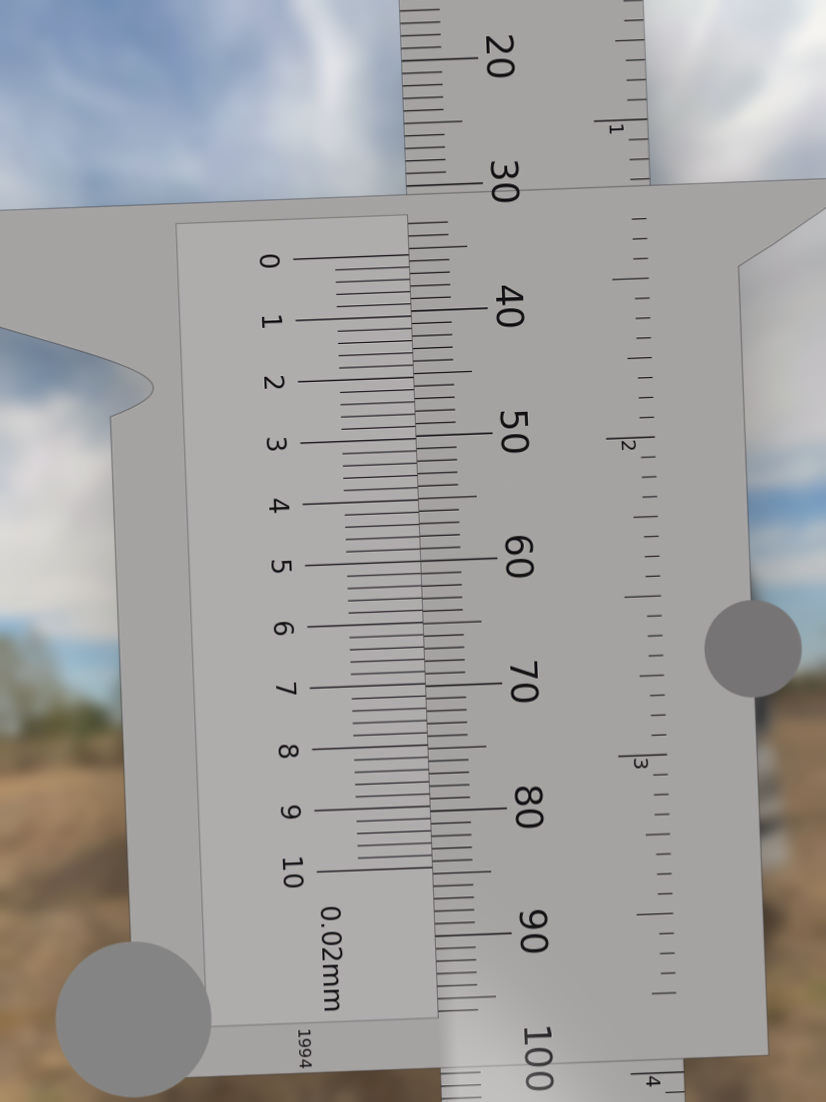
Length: mm 35.5
